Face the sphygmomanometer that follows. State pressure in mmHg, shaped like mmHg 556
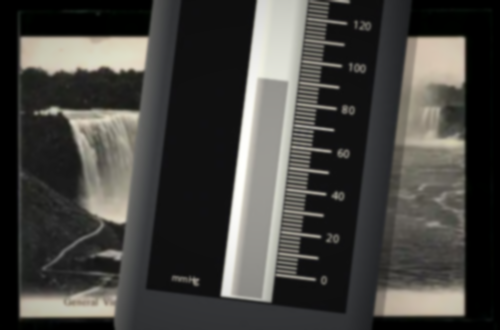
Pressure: mmHg 90
